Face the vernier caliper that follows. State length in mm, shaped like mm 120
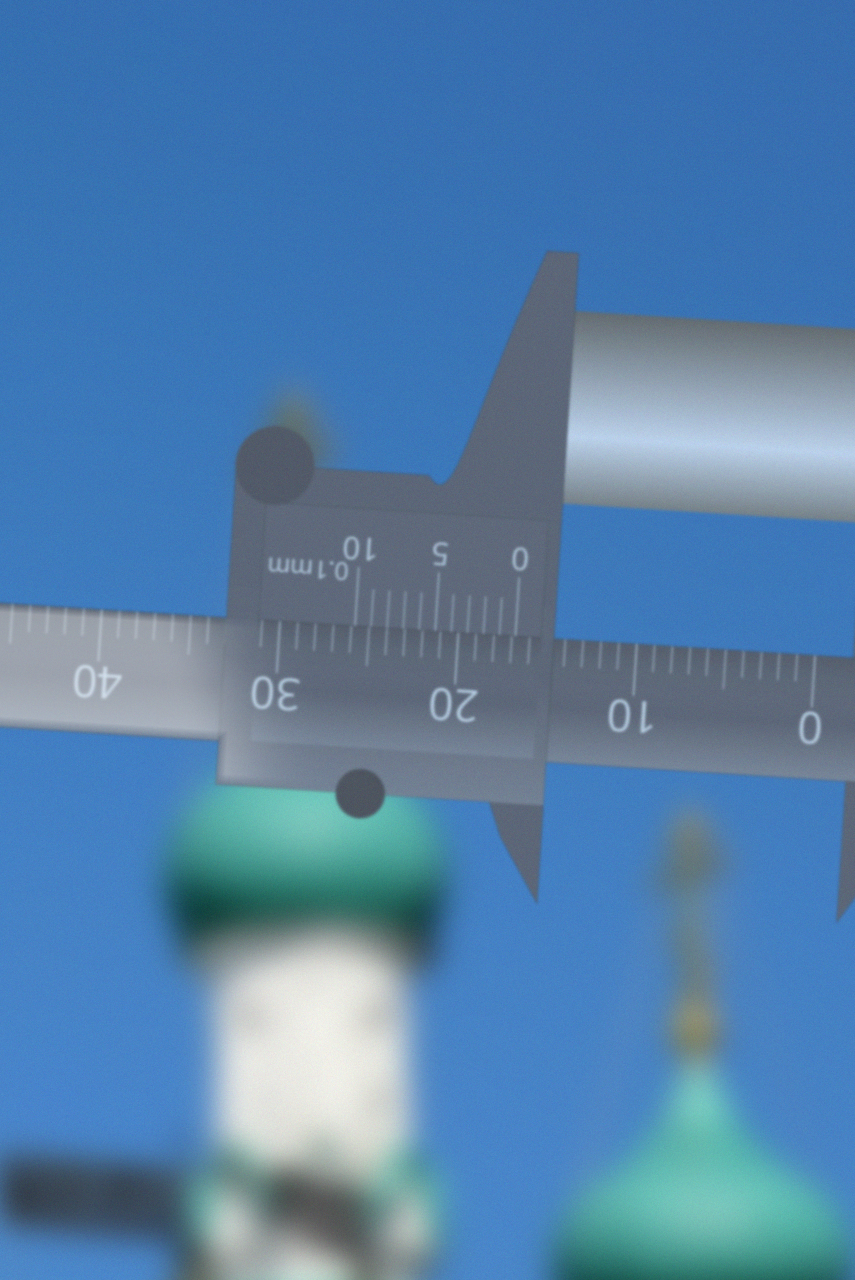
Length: mm 16.8
